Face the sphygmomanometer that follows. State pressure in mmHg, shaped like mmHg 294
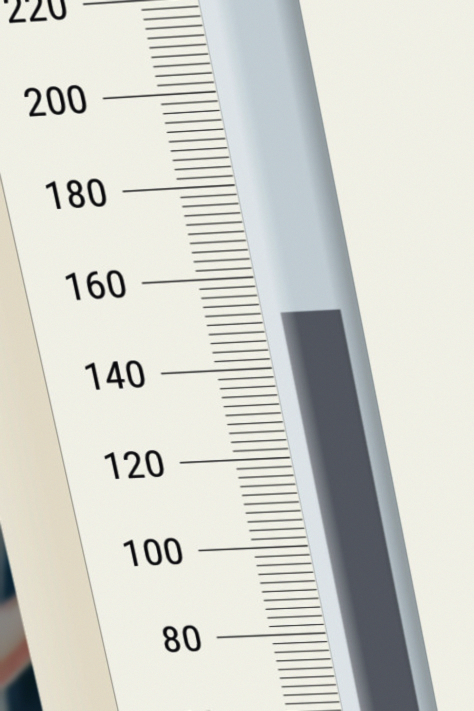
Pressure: mmHg 152
